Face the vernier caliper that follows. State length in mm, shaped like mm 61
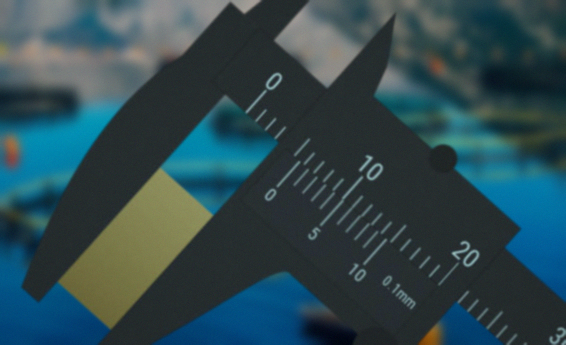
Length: mm 5.6
